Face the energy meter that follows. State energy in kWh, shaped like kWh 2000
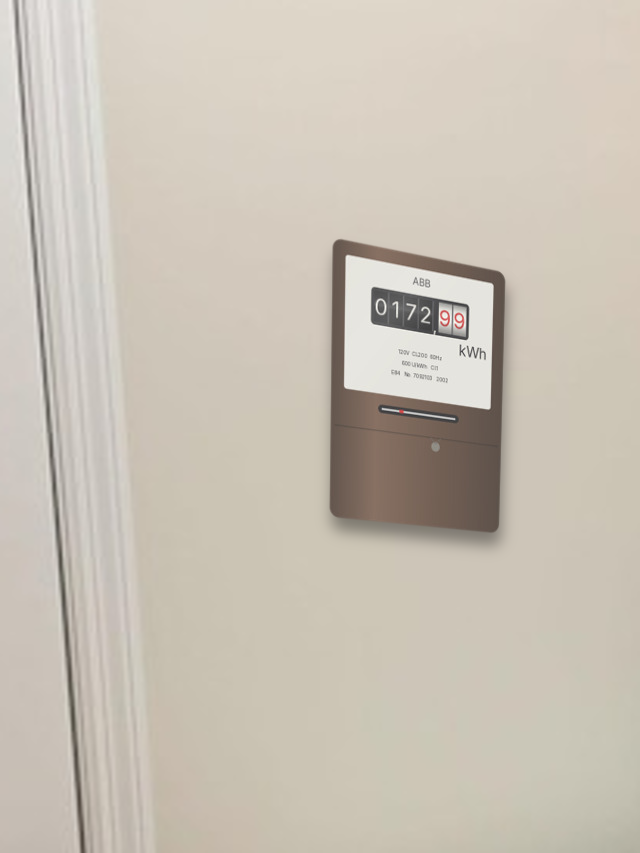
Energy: kWh 172.99
